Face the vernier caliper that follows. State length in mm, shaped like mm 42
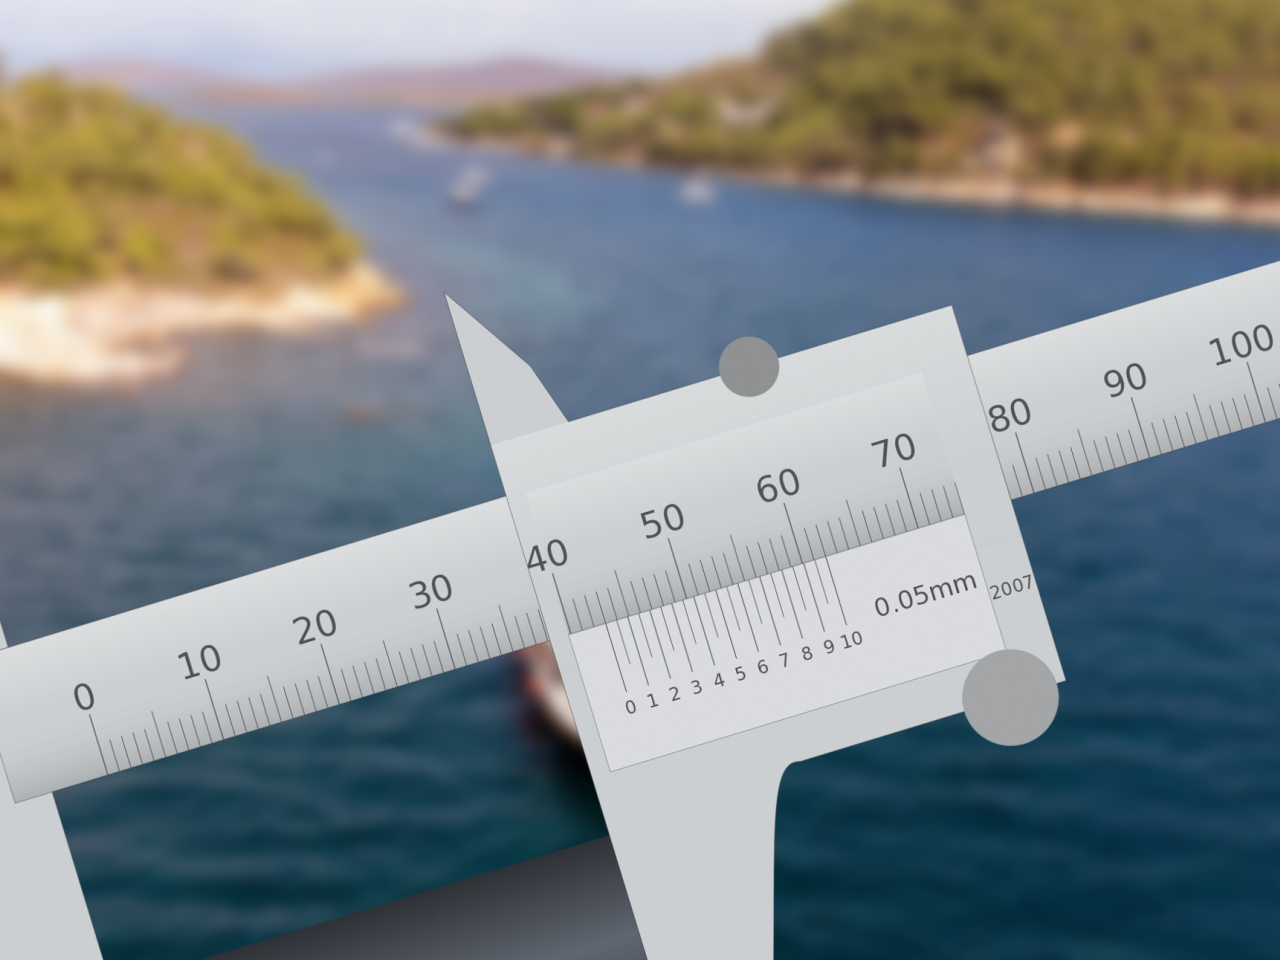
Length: mm 43.0
